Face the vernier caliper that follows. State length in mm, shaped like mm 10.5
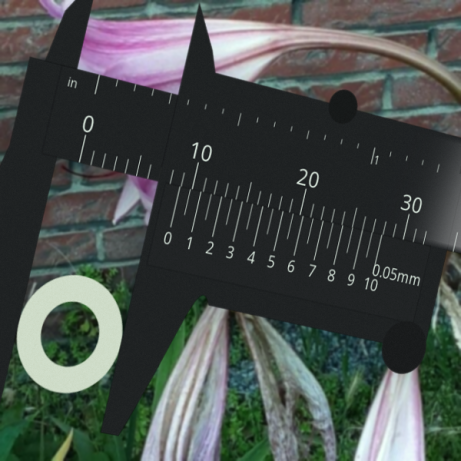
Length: mm 8.9
